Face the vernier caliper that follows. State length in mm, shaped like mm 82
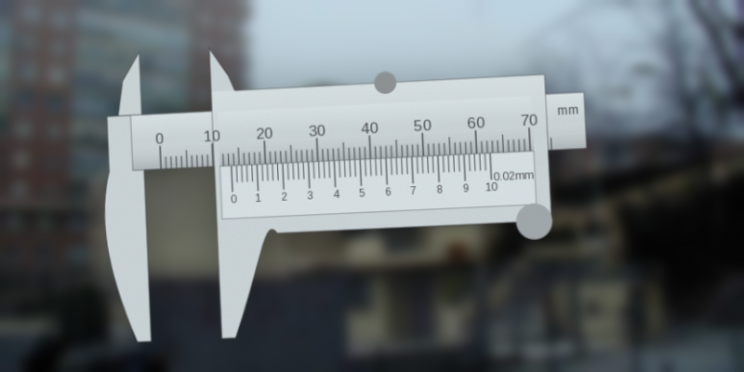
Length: mm 13.5
